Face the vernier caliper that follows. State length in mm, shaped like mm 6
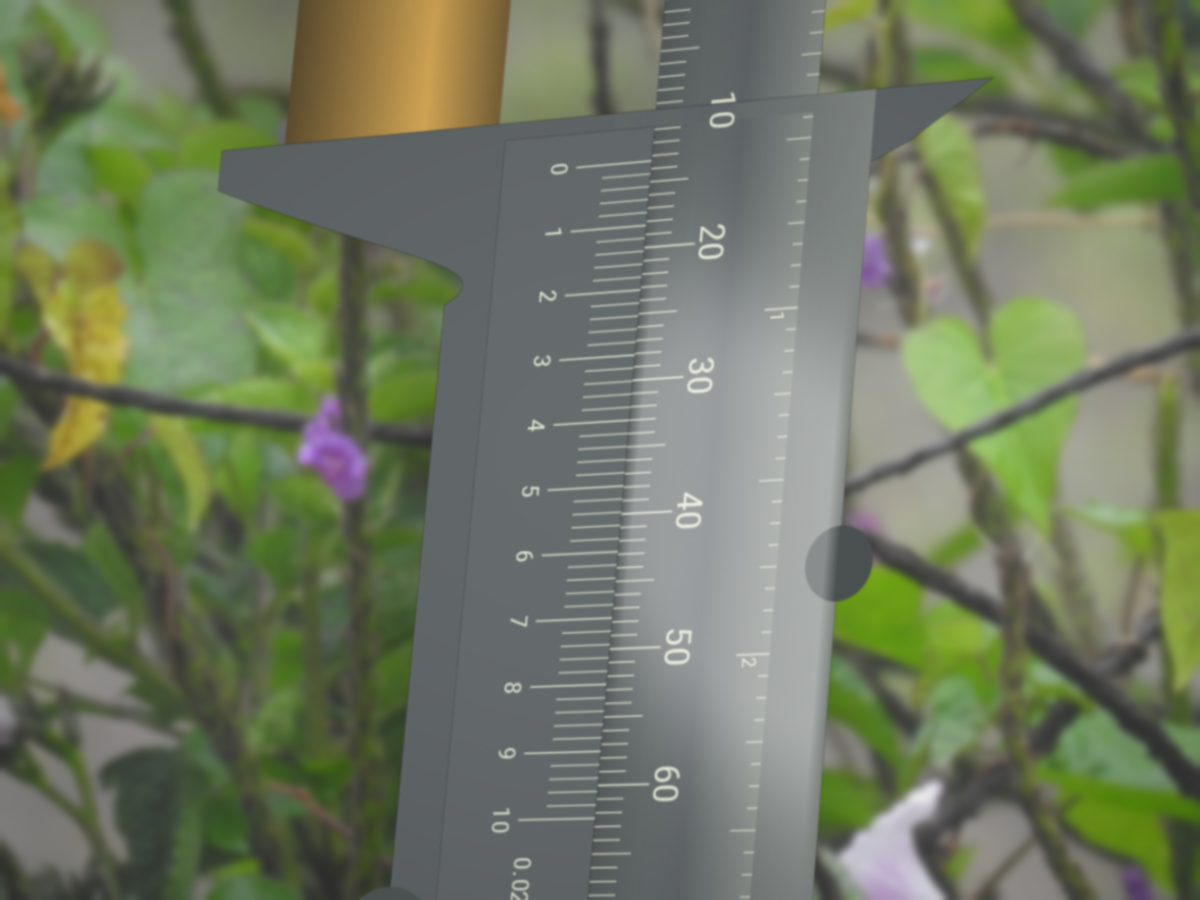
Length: mm 13.4
